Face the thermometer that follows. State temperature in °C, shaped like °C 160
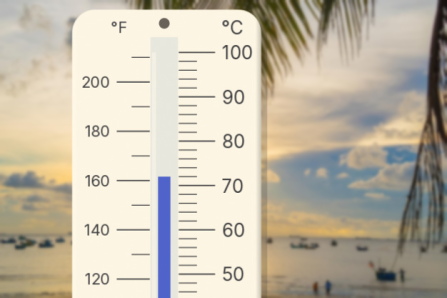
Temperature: °C 72
